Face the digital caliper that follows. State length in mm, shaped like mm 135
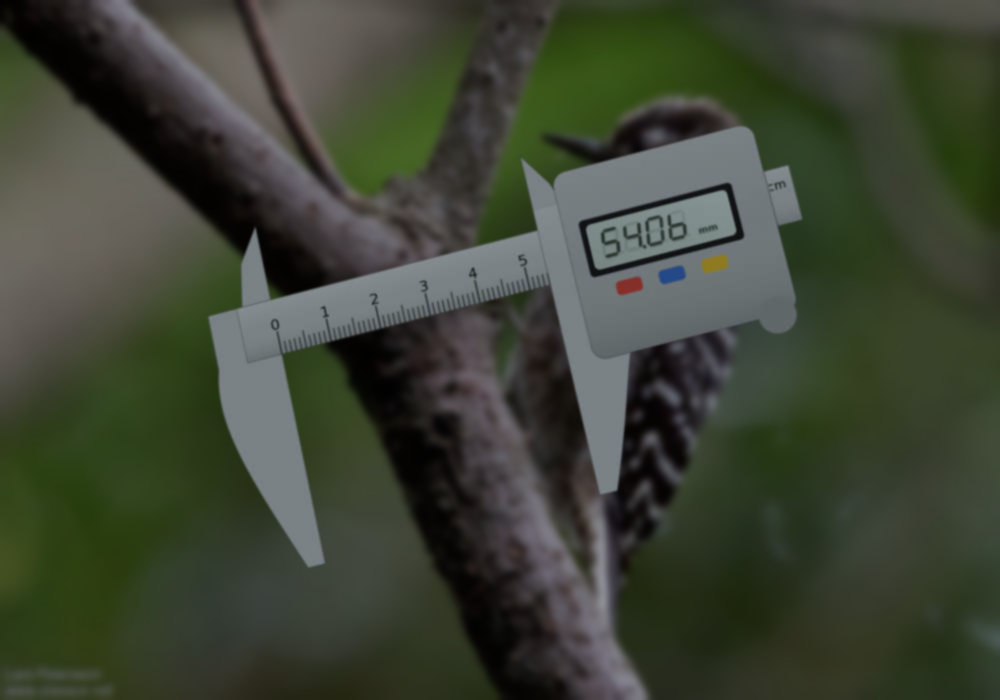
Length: mm 54.06
